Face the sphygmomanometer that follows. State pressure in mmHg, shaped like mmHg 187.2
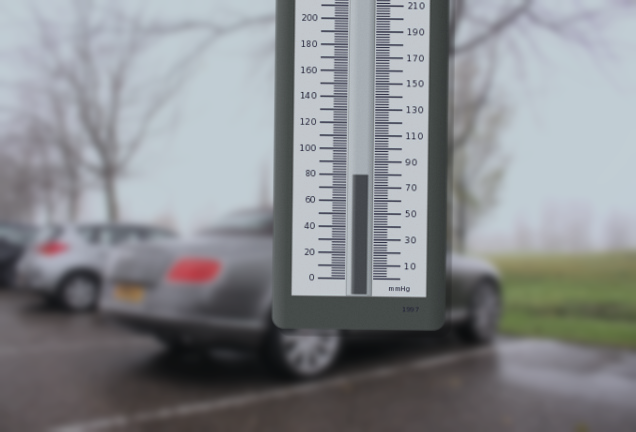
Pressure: mmHg 80
